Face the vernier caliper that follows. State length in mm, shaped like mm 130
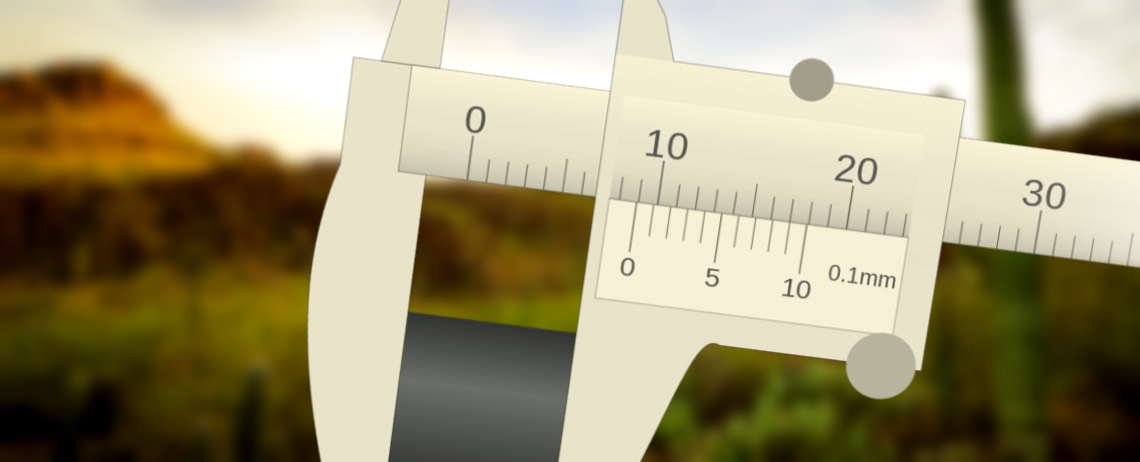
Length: mm 8.9
